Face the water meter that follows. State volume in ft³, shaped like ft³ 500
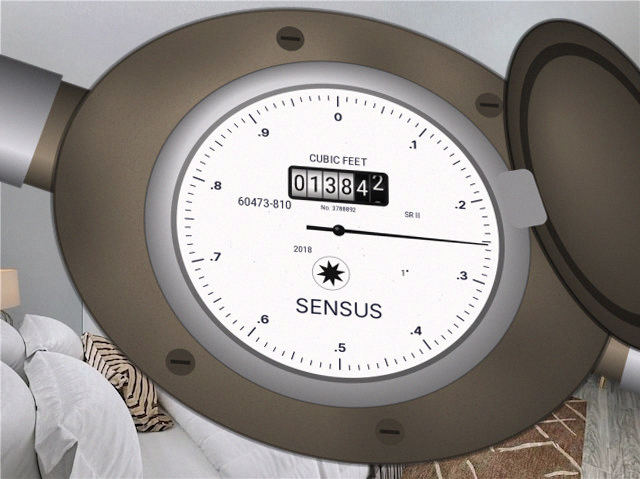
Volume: ft³ 13842.25
